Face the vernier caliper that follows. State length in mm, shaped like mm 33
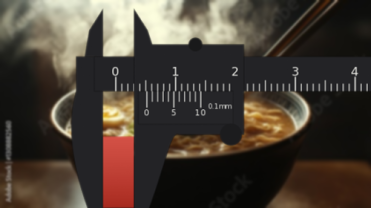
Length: mm 5.2
